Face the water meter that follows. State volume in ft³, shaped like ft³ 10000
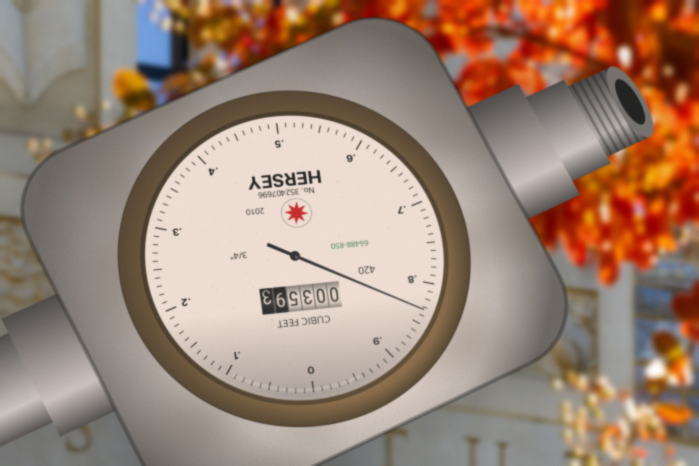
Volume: ft³ 3592.83
